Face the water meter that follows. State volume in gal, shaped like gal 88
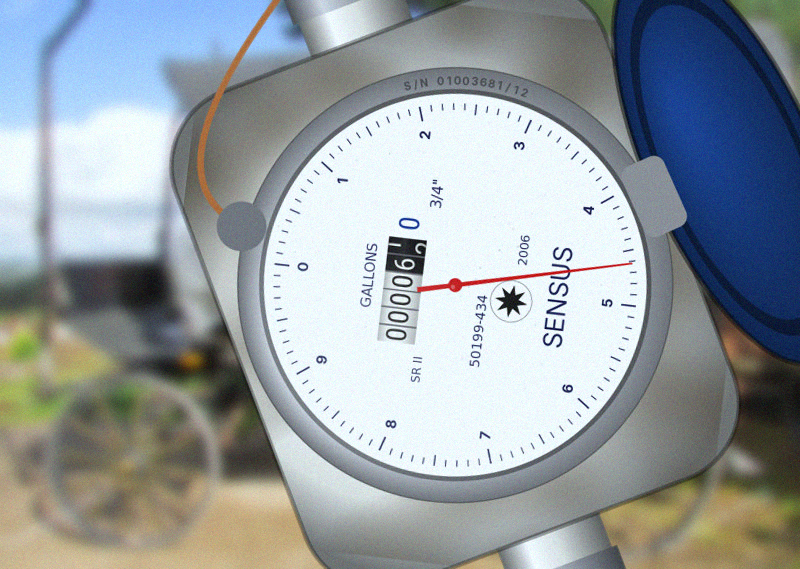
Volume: gal 614.6
